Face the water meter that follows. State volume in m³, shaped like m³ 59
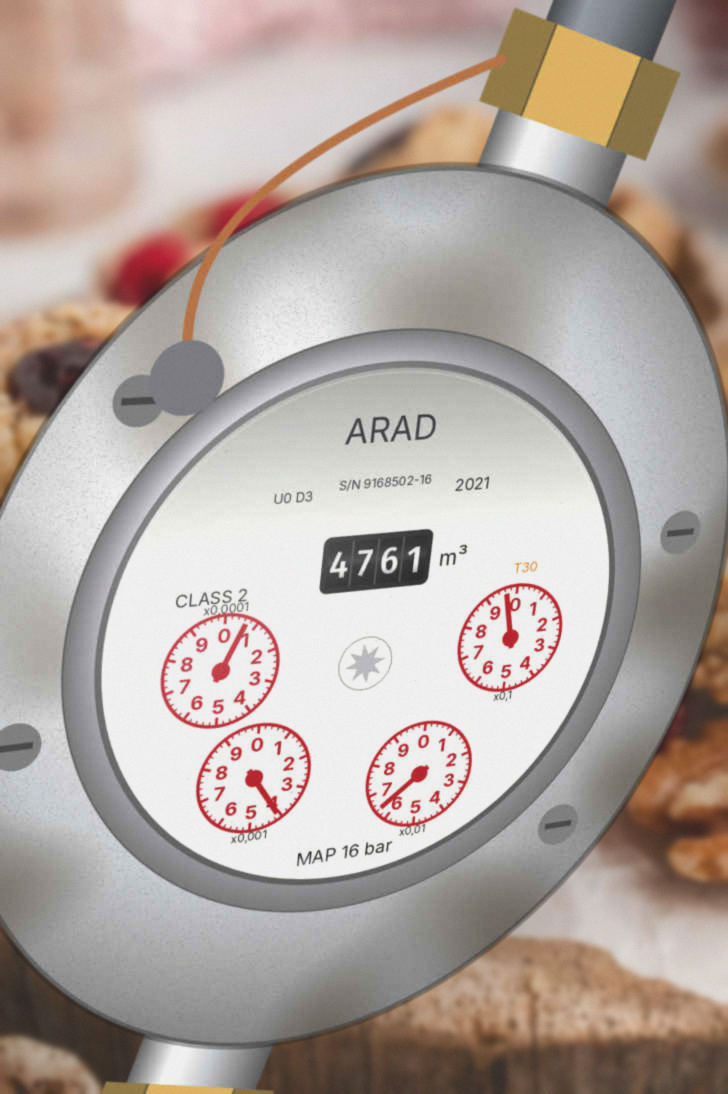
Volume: m³ 4760.9640
